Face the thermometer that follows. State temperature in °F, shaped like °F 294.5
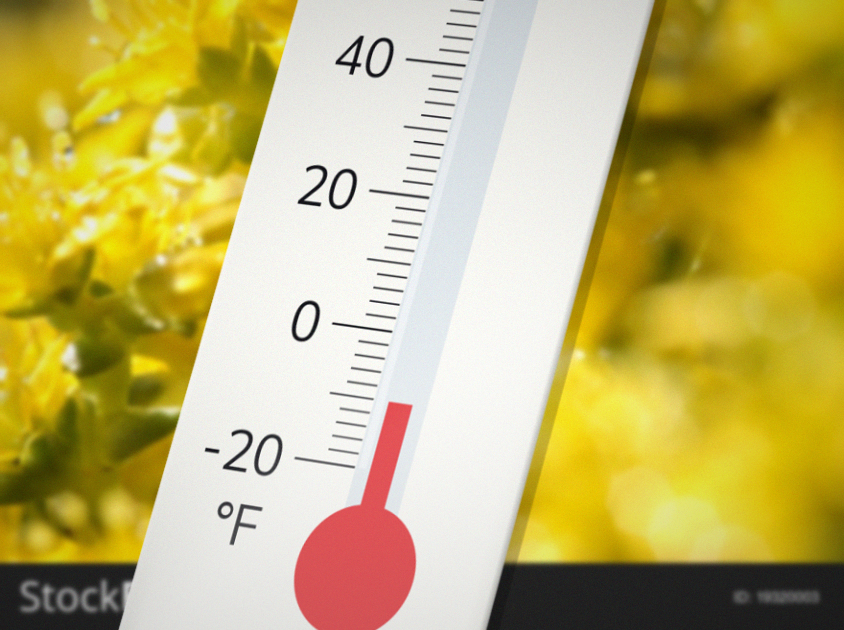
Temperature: °F -10
